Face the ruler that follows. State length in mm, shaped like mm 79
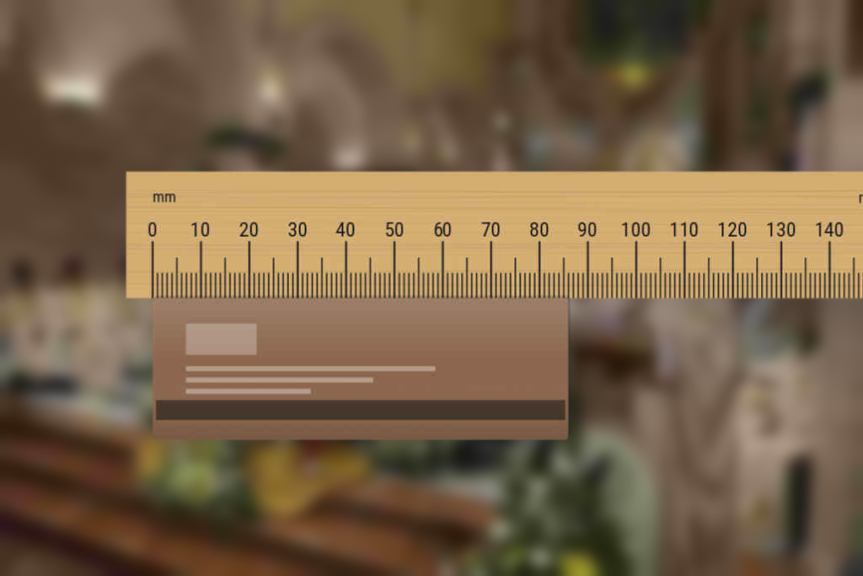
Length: mm 86
